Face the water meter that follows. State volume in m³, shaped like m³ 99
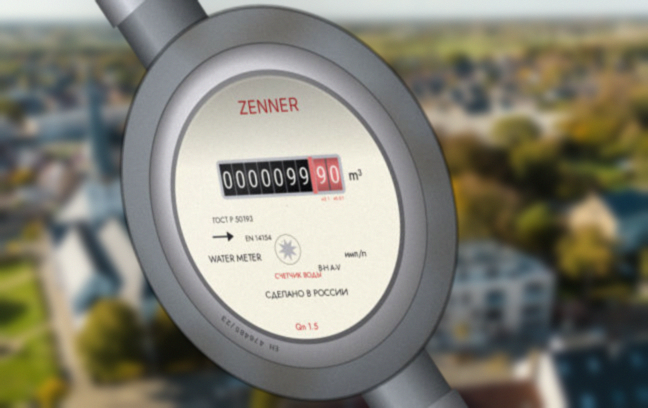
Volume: m³ 99.90
